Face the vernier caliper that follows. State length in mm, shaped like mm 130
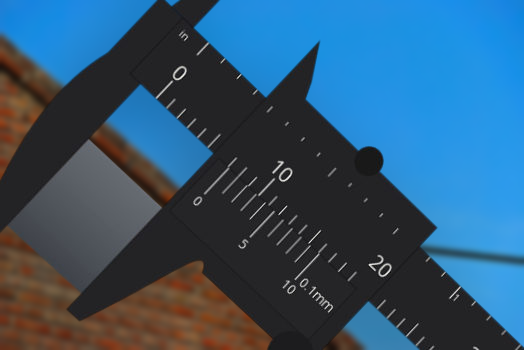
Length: mm 7.1
